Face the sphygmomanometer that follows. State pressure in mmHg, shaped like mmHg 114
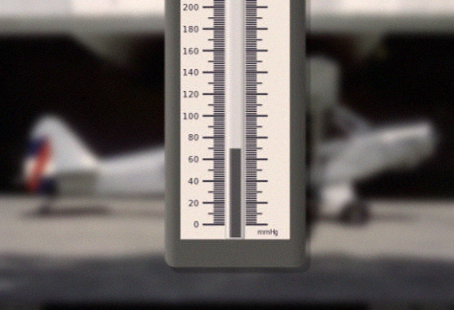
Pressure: mmHg 70
